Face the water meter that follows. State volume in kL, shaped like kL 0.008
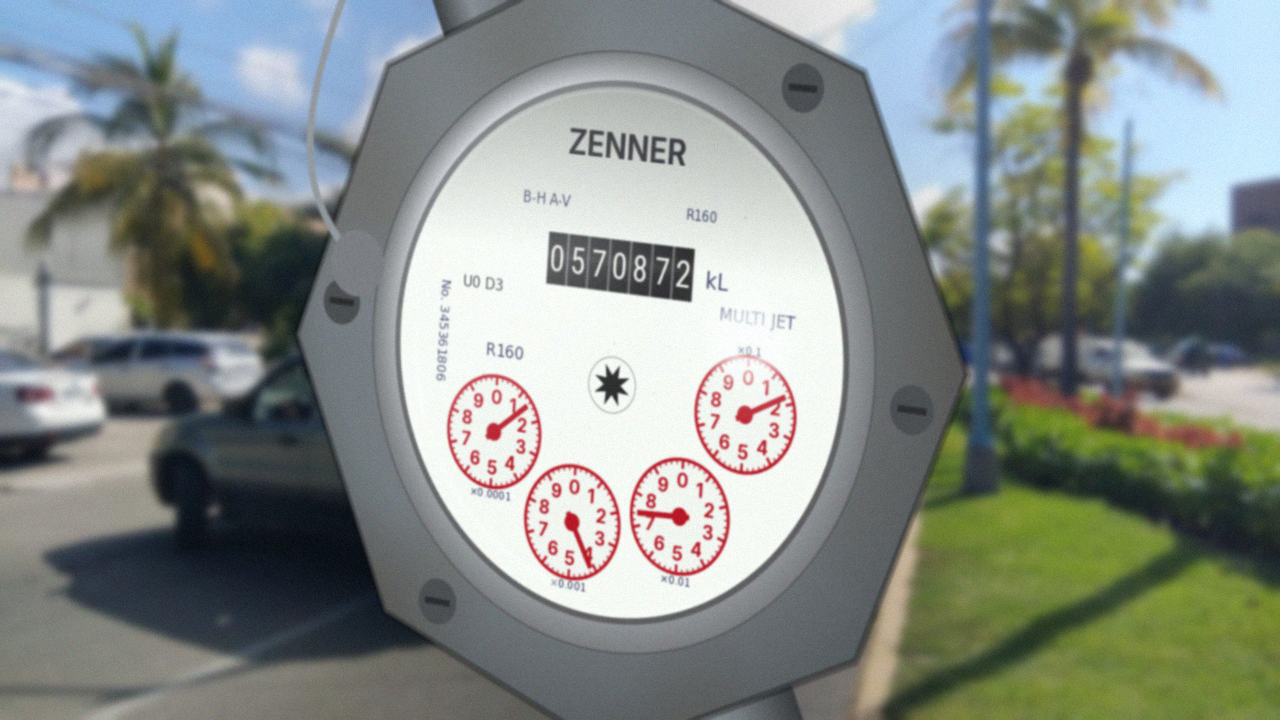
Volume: kL 570872.1741
